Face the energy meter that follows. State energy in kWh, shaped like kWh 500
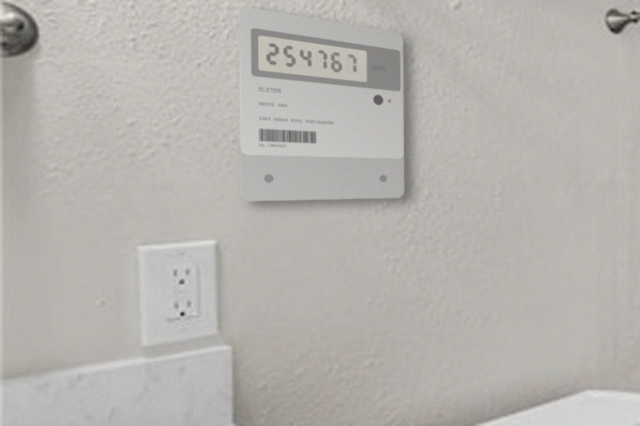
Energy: kWh 254767
